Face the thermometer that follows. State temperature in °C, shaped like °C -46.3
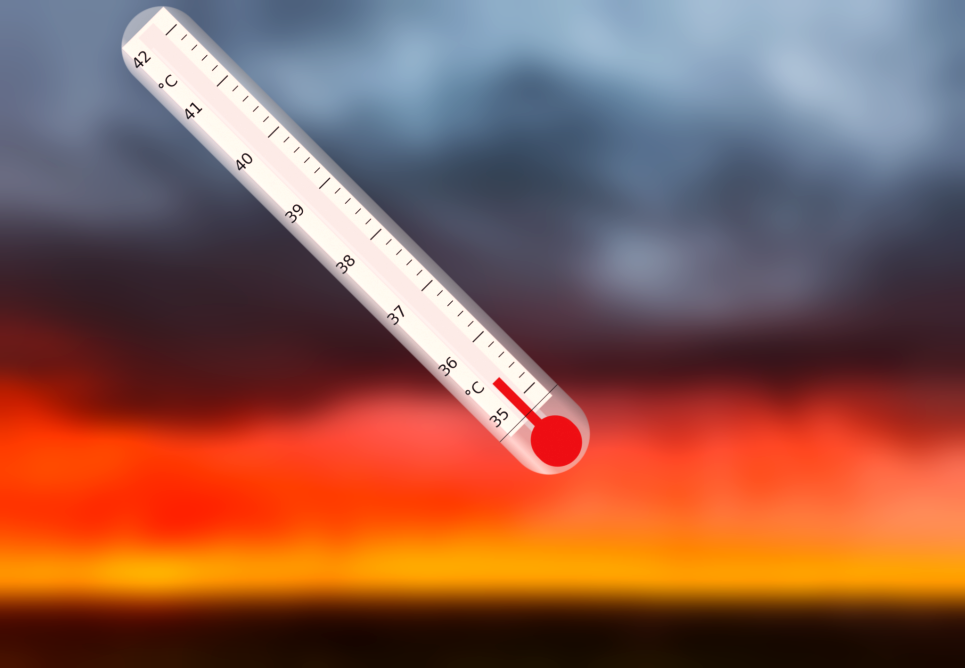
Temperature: °C 35.4
